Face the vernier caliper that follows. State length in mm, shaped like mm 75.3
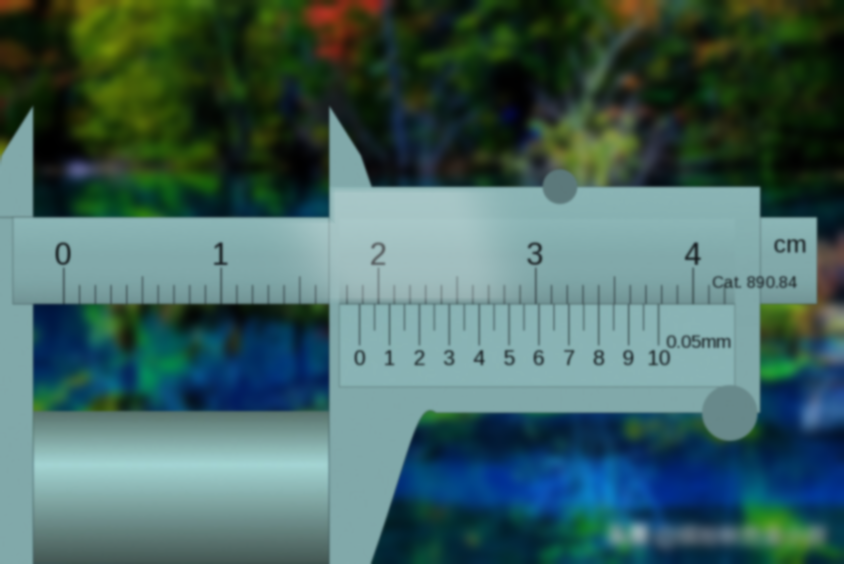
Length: mm 18.8
